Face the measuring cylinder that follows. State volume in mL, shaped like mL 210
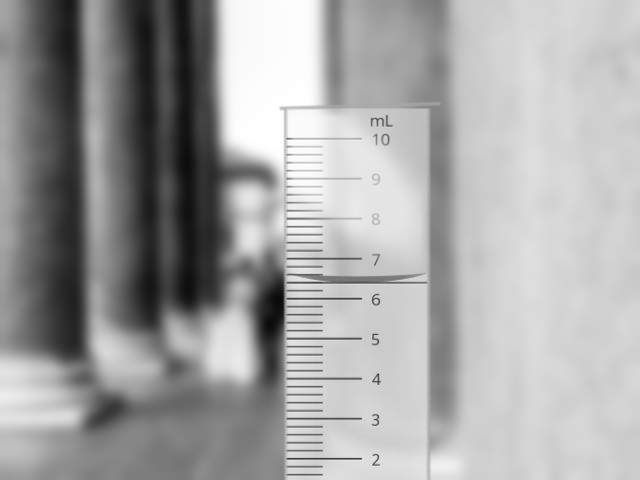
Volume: mL 6.4
